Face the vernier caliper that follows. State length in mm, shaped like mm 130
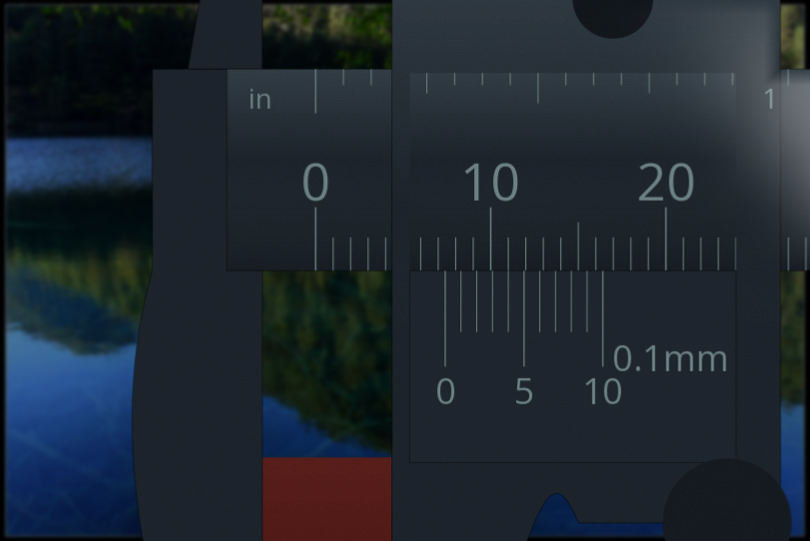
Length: mm 7.4
